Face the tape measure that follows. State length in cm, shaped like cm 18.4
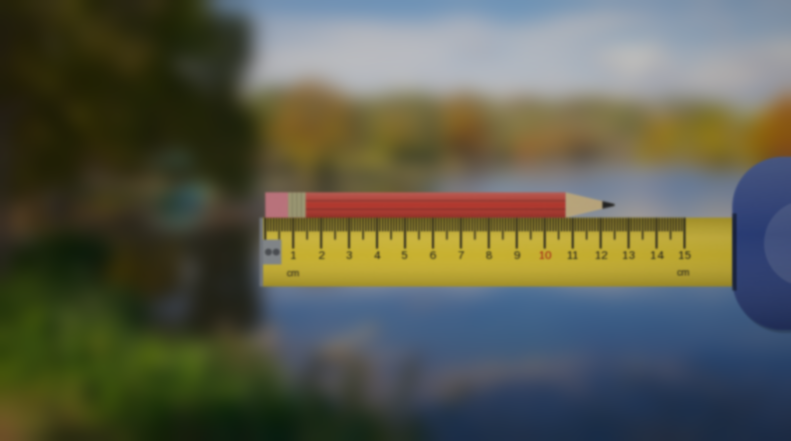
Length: cm 12.5
